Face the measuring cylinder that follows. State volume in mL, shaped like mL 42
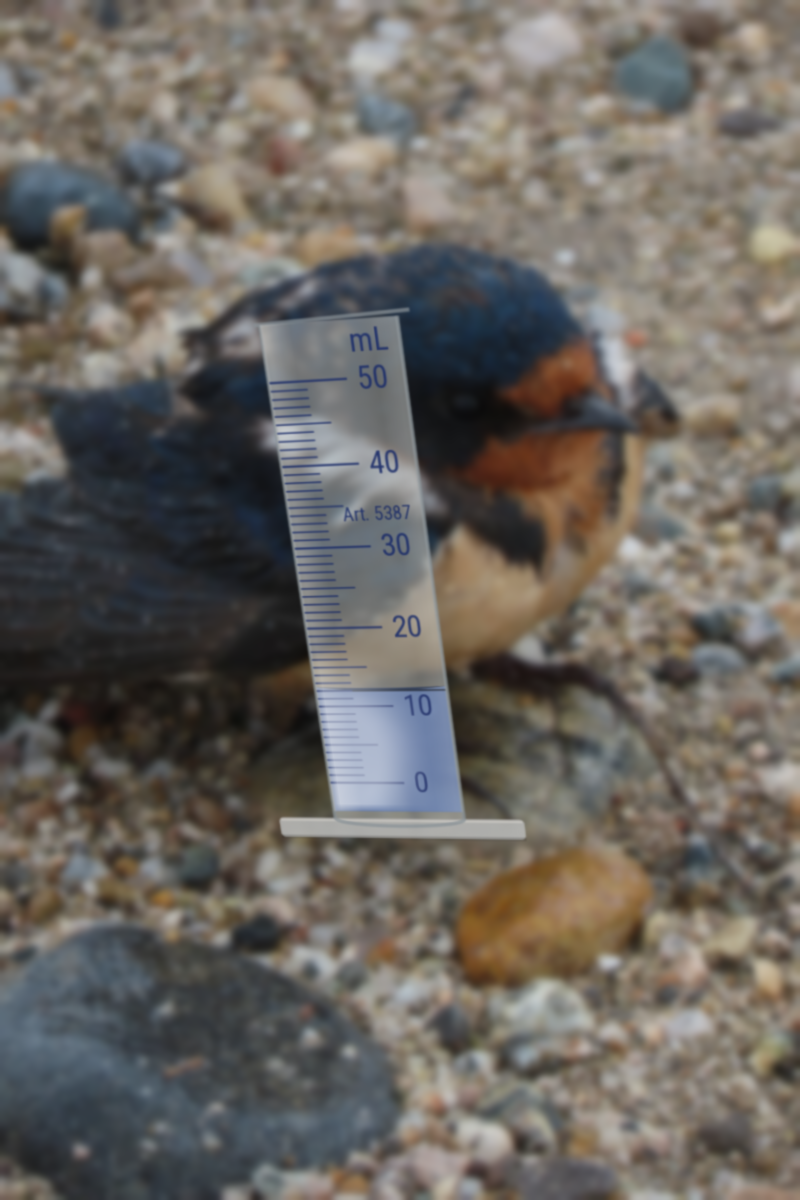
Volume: mL 12
